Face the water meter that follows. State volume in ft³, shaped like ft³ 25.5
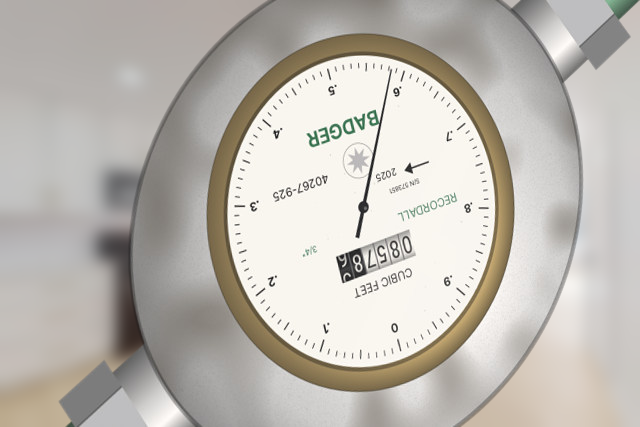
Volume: ft³ 85785.58
